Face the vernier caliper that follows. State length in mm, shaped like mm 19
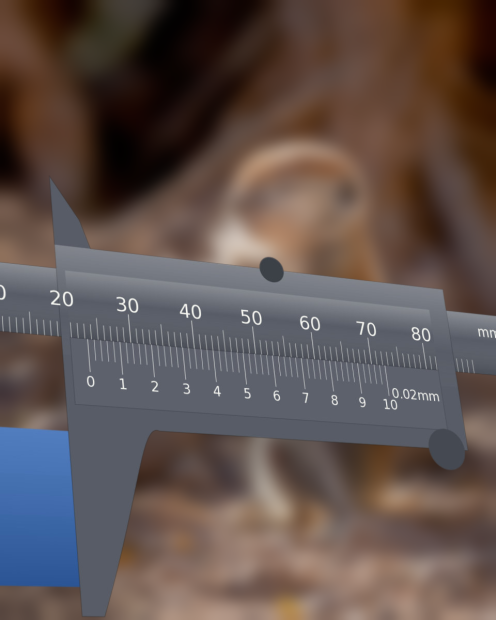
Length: mm 23.4
